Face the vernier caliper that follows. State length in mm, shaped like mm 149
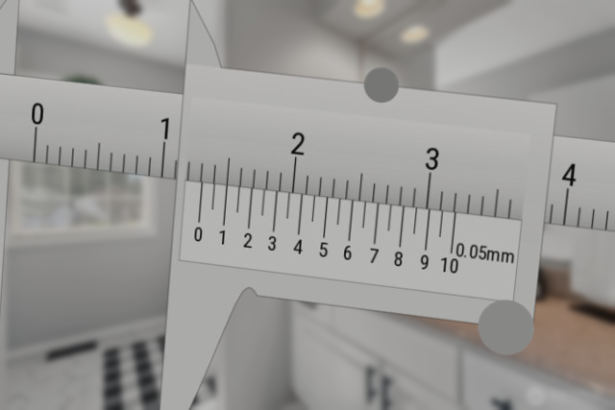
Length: mm 13.1
